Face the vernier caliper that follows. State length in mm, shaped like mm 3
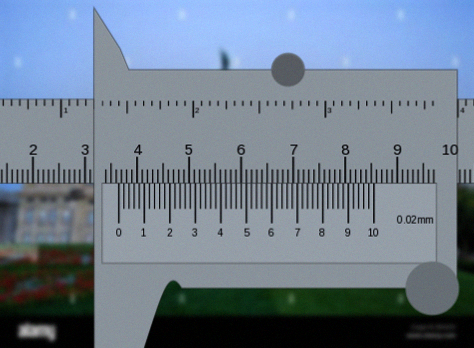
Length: mm 36.5
